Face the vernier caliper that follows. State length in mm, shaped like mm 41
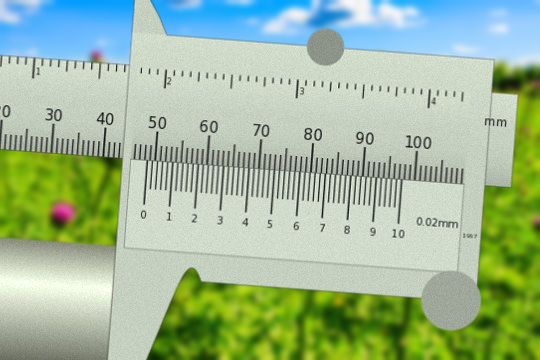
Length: mm 48.5
